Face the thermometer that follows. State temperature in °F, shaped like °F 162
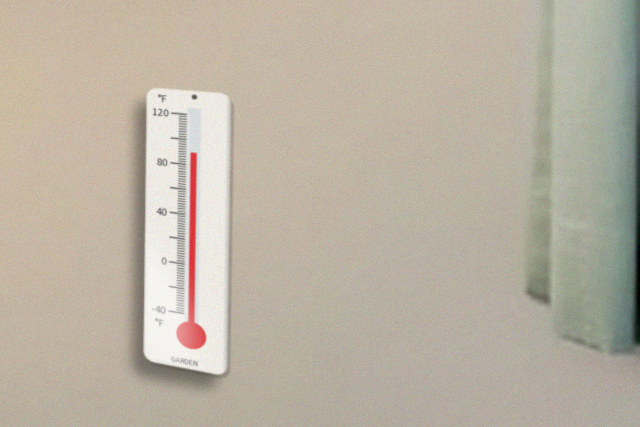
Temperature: °F 90
